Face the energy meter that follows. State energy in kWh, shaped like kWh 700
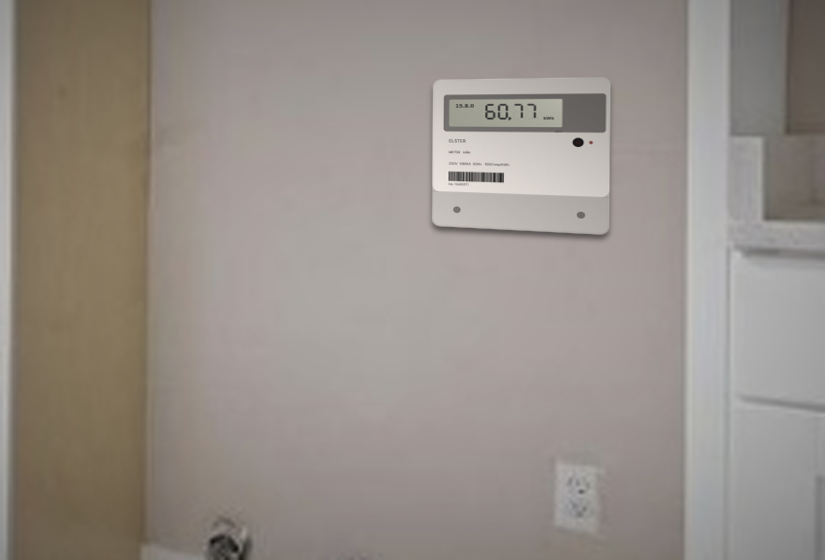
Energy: kWh 60.77
